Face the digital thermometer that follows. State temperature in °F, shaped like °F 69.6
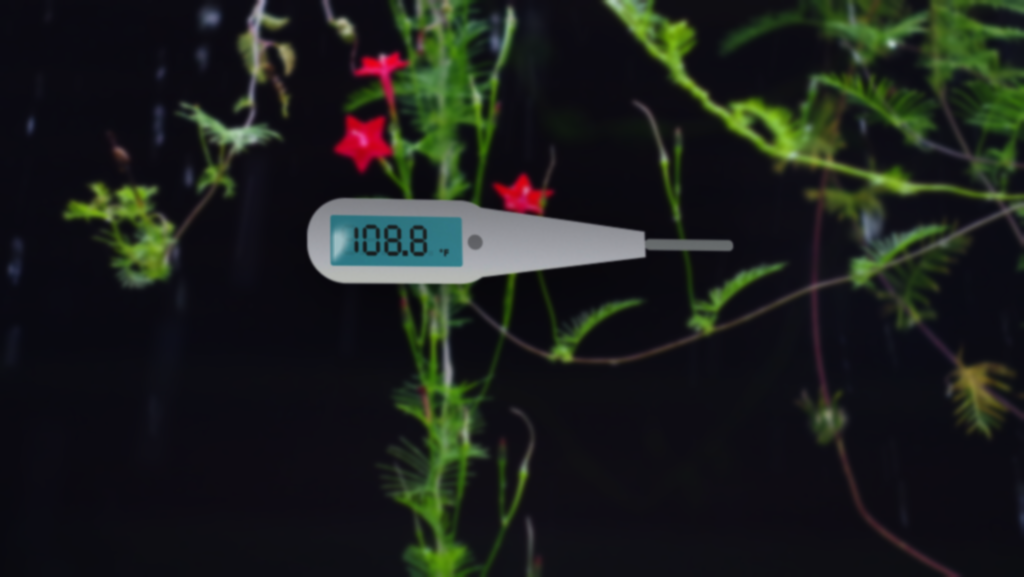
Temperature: °F 108.8
